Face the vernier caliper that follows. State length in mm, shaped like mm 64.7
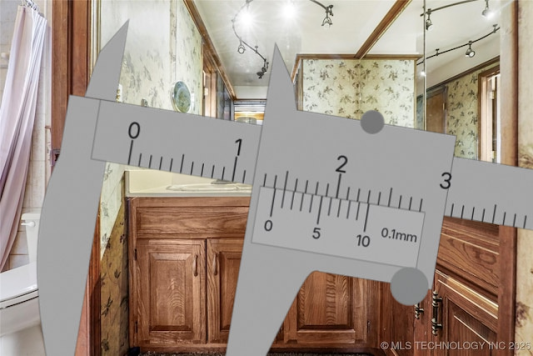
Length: mm 14.1
